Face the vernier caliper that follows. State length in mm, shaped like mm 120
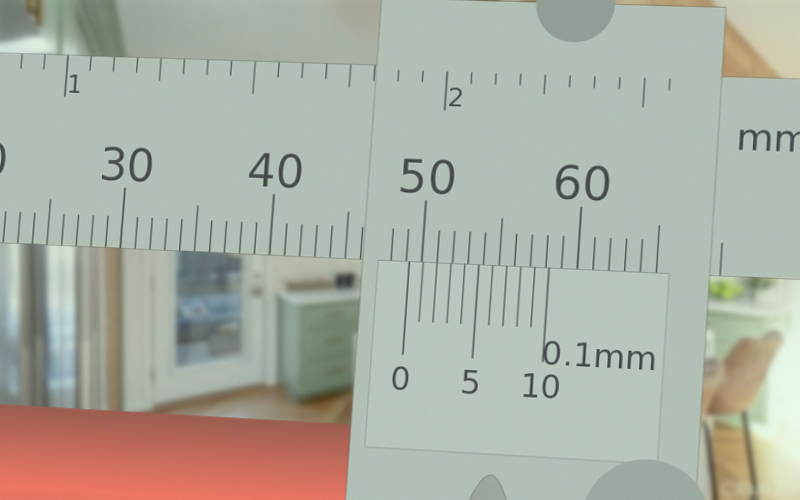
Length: mm 49.2
